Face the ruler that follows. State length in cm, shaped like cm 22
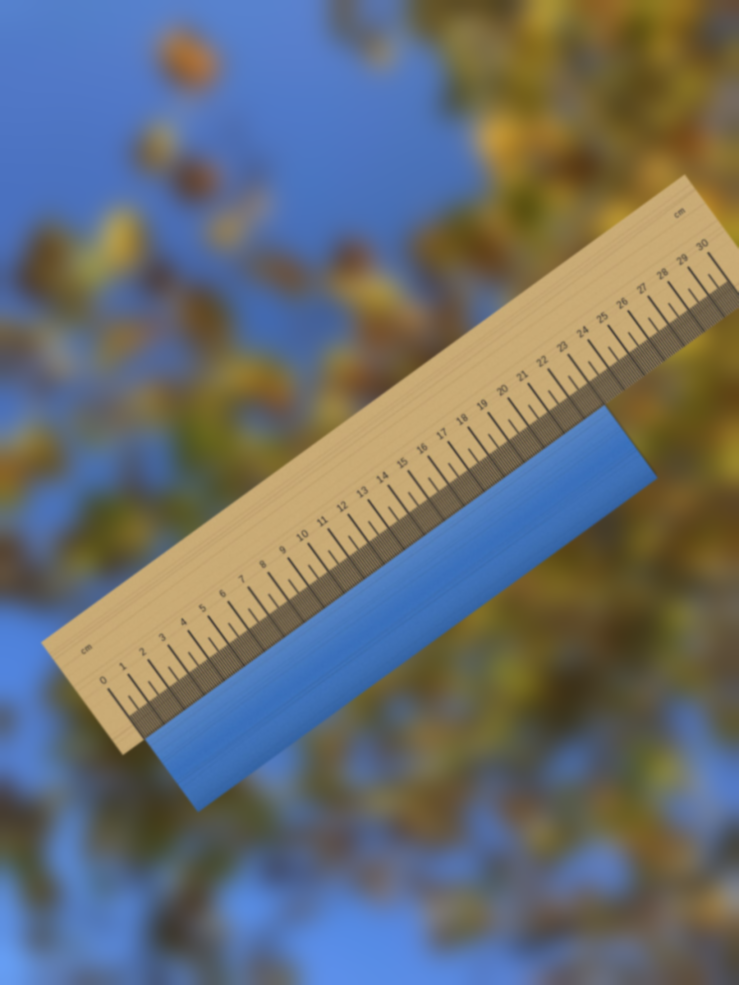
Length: cm 23
